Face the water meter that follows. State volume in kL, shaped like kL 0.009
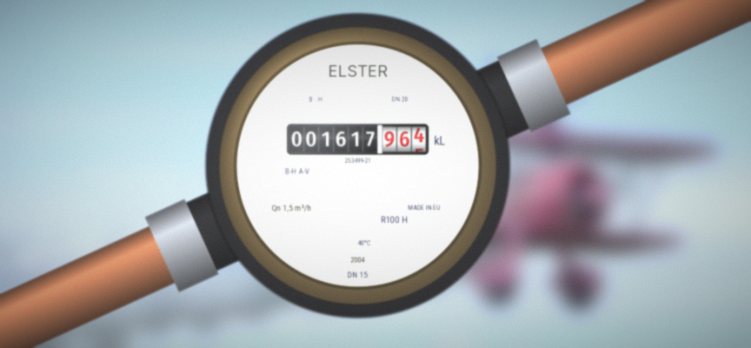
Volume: kL 1617.964
